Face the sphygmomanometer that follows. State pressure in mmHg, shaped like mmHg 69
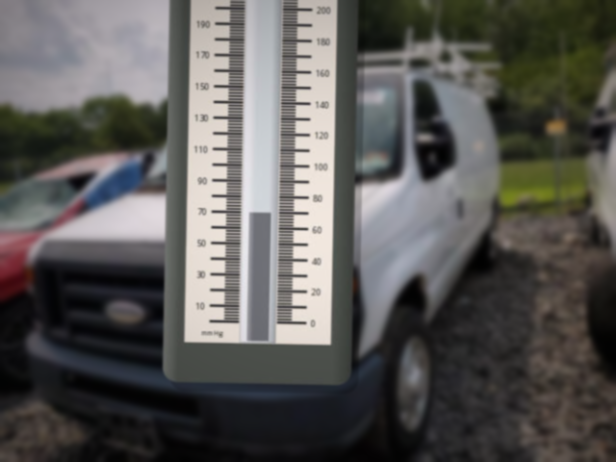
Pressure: mmHg 70
